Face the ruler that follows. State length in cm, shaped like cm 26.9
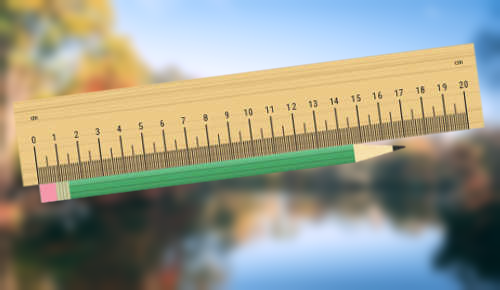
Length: cm 17
